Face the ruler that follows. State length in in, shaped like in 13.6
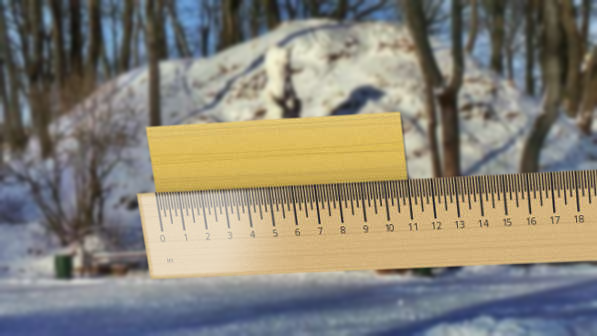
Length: in 11
